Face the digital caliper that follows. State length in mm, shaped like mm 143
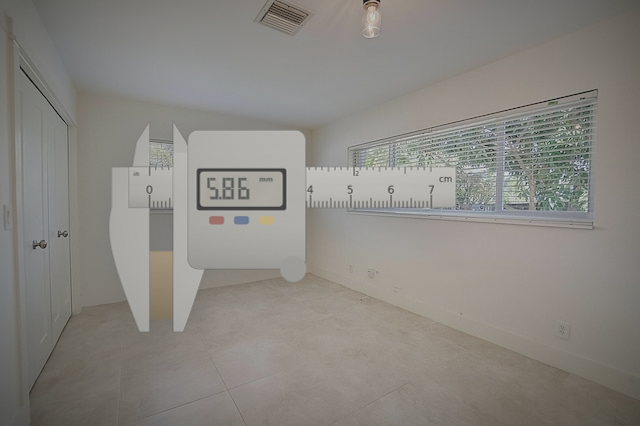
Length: mm 5.86
